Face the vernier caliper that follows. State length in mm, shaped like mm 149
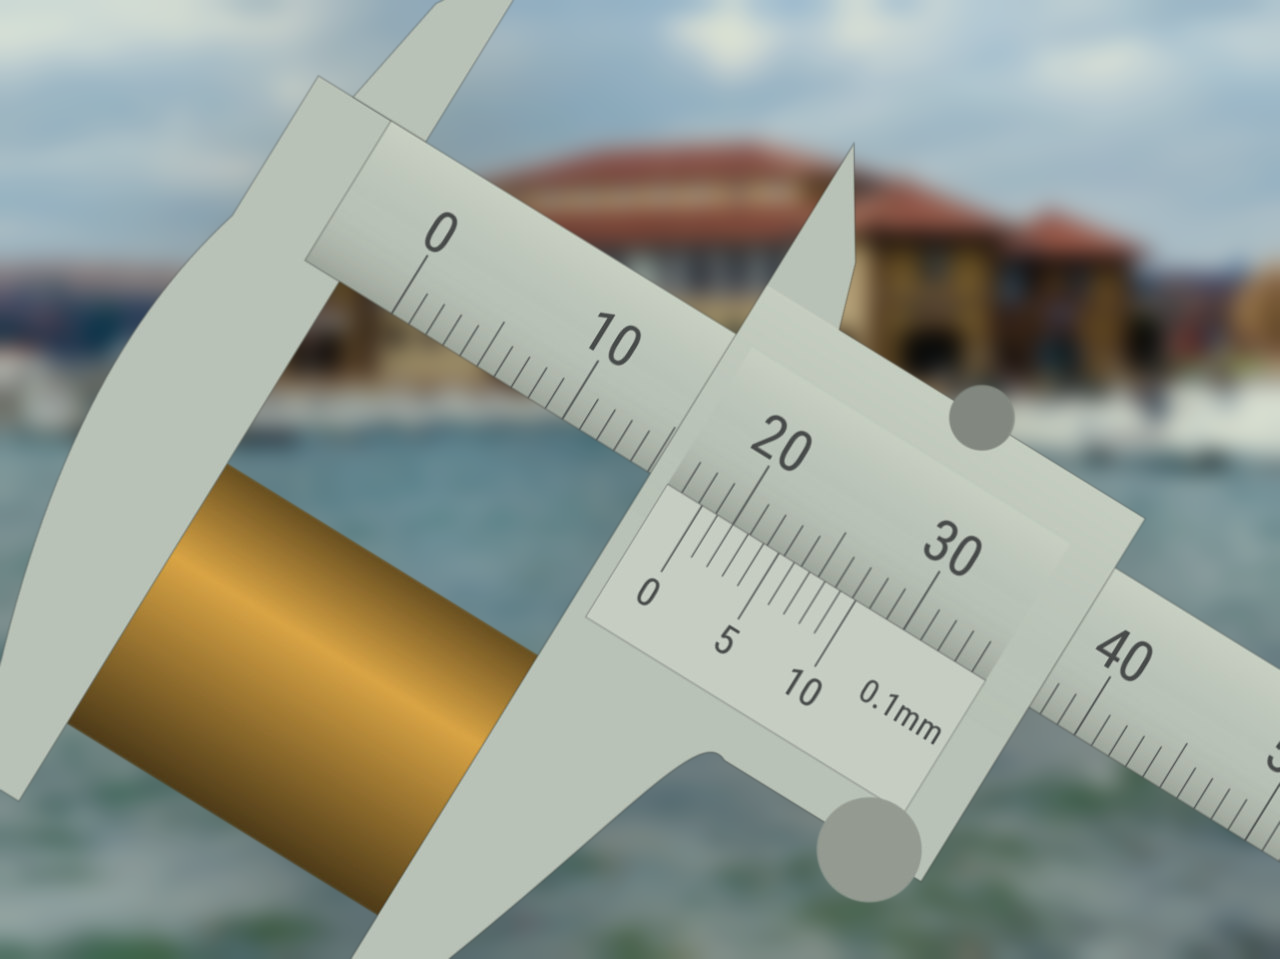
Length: mm 18.2
